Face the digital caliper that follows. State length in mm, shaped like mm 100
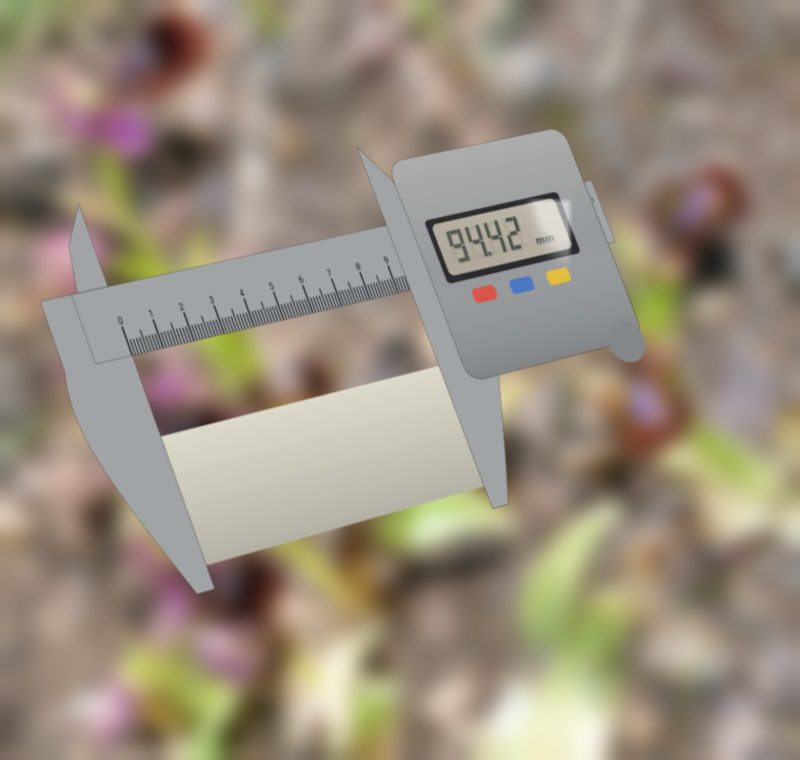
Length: mm 94.42
